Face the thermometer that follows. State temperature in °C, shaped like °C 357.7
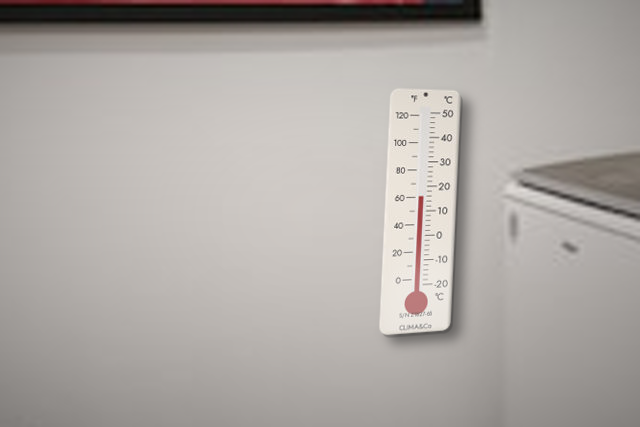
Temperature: °C 16
